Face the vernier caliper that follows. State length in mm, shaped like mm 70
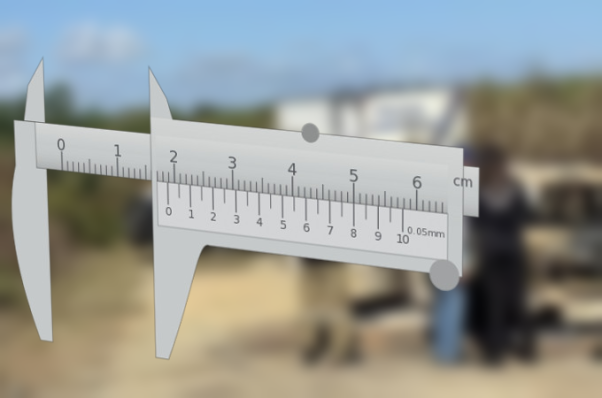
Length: mm 18.8
